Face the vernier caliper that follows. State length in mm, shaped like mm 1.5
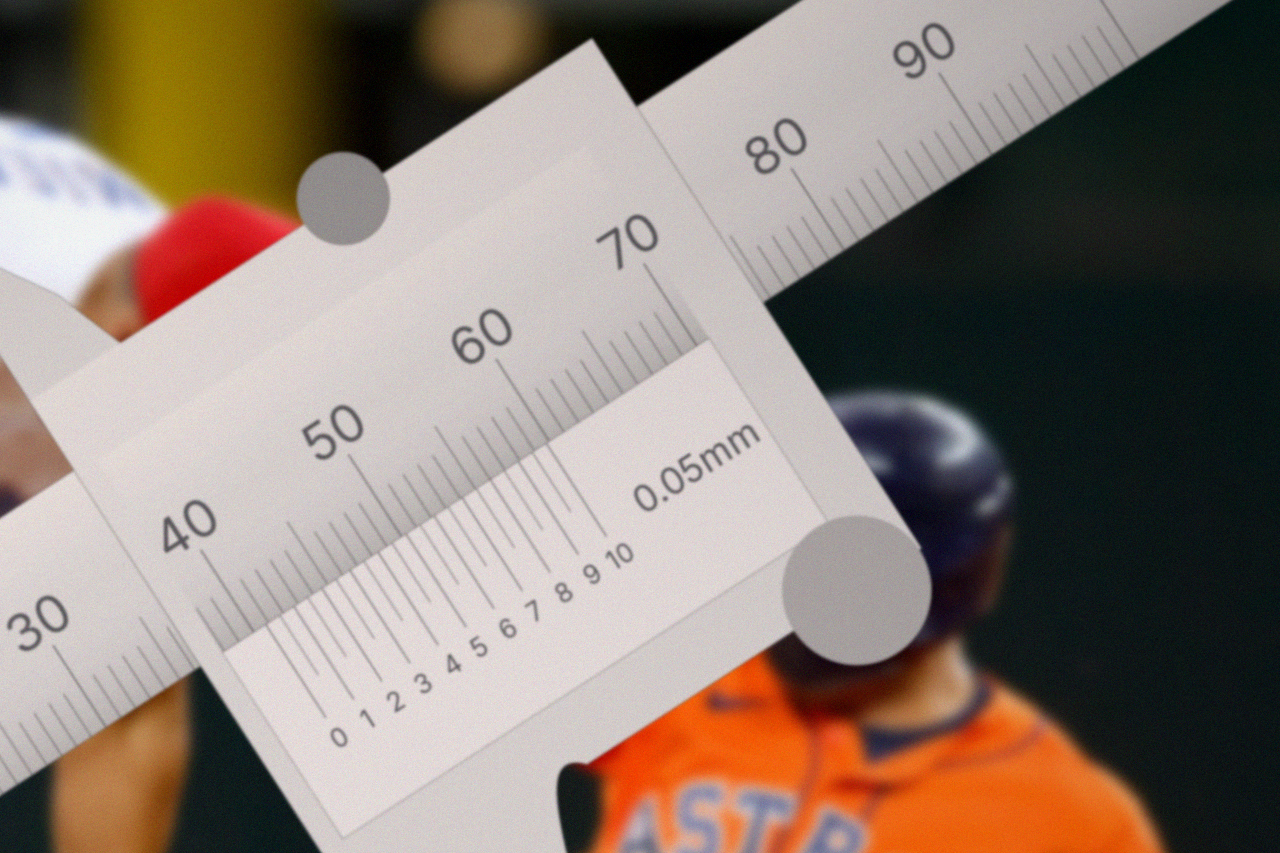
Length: mm 40.8
